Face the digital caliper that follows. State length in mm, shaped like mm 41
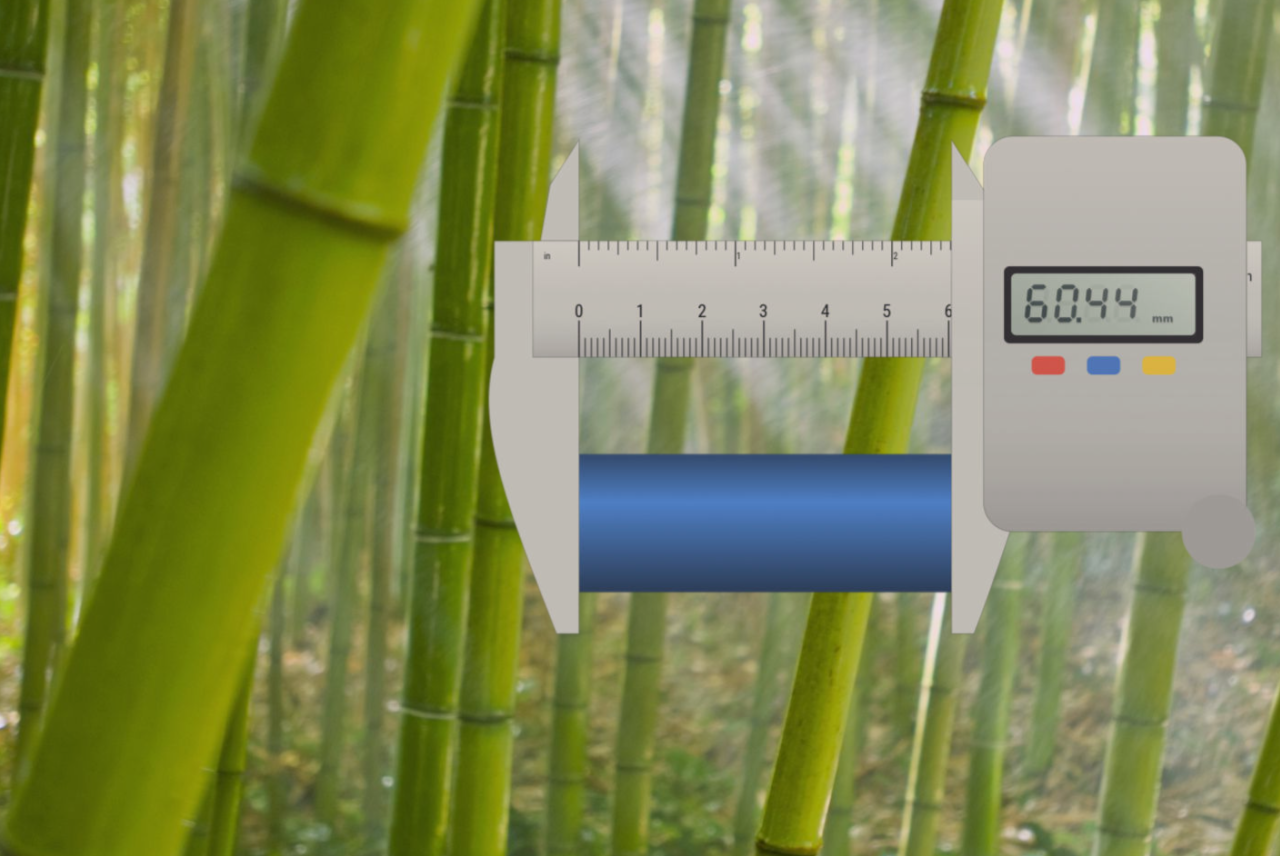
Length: mm 60.44
